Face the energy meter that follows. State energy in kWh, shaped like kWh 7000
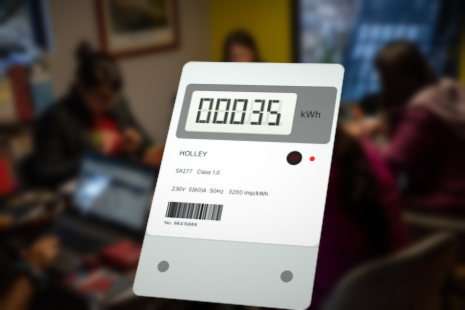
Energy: kWh 35
